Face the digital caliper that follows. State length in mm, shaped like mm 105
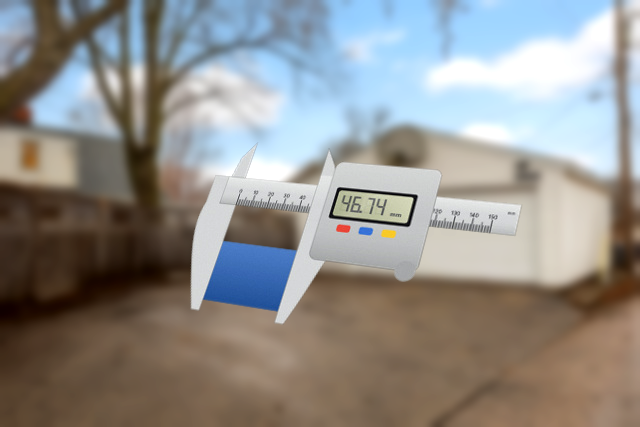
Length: mm 46.74
